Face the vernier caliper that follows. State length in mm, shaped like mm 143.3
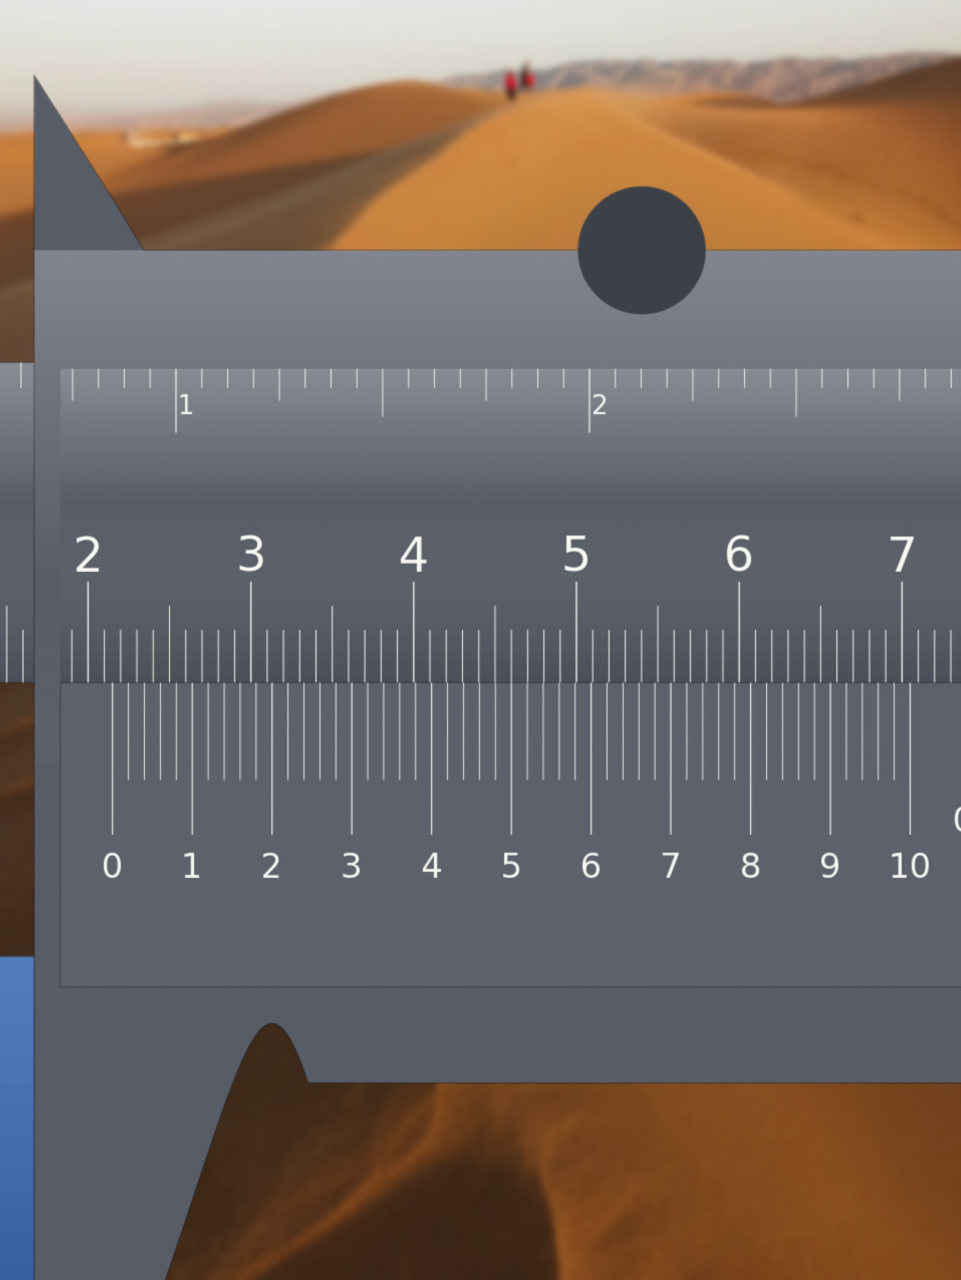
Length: mm 21.5
